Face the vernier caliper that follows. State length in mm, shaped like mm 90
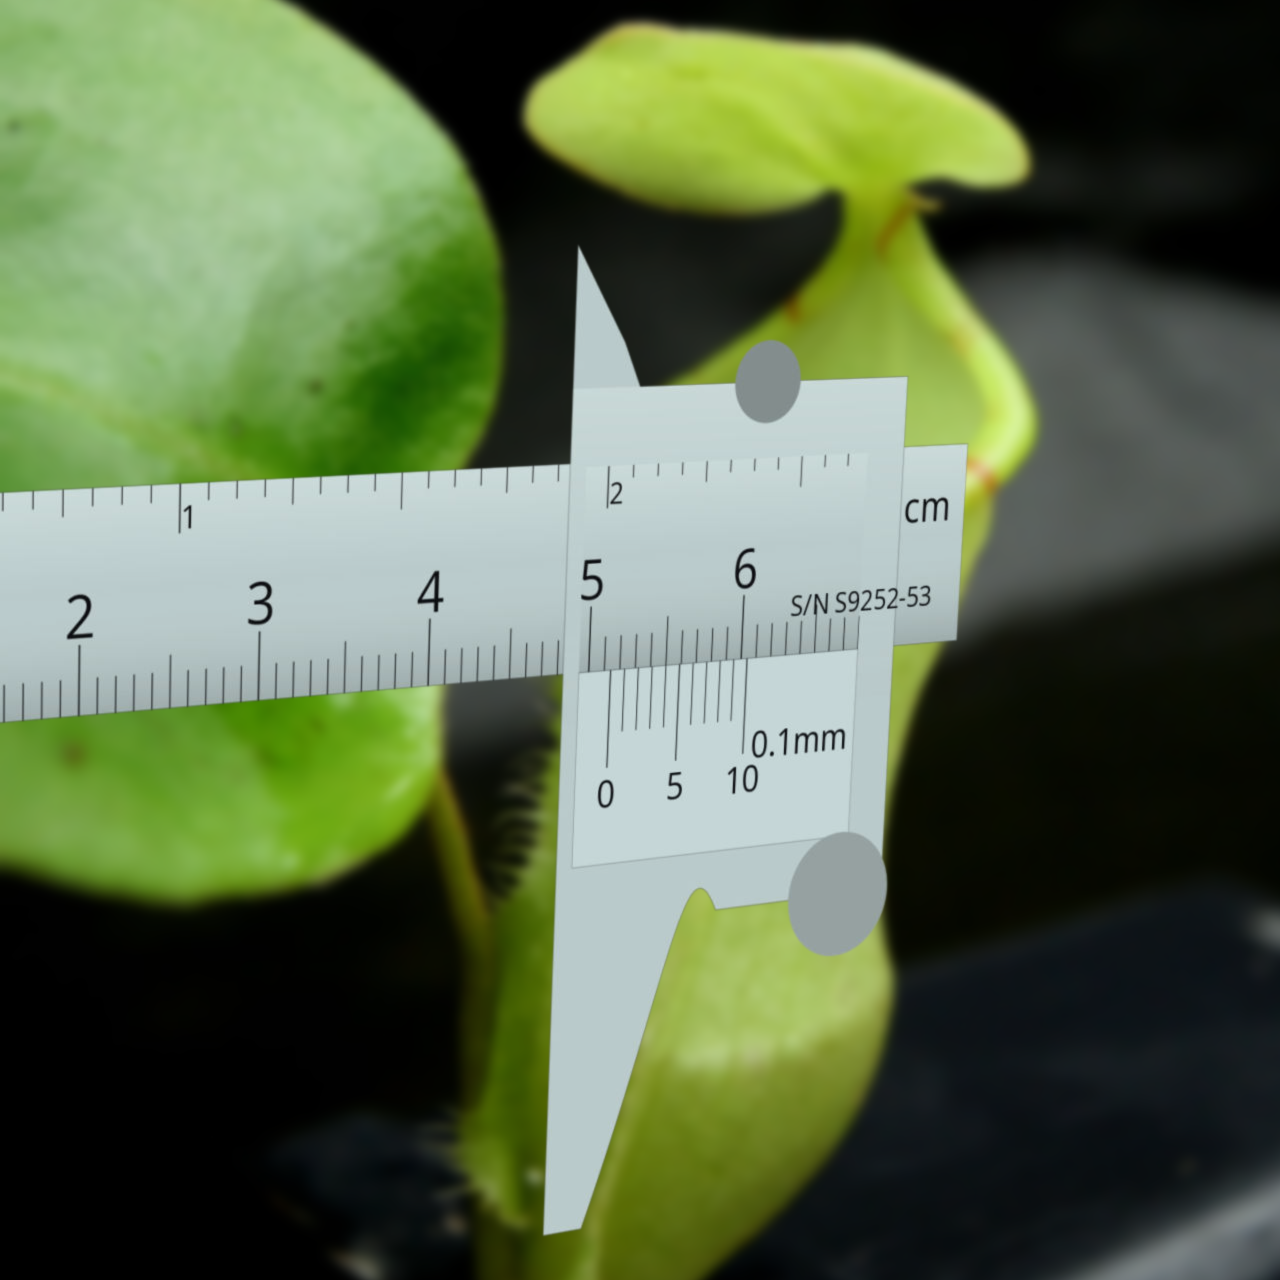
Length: mm 51.4
